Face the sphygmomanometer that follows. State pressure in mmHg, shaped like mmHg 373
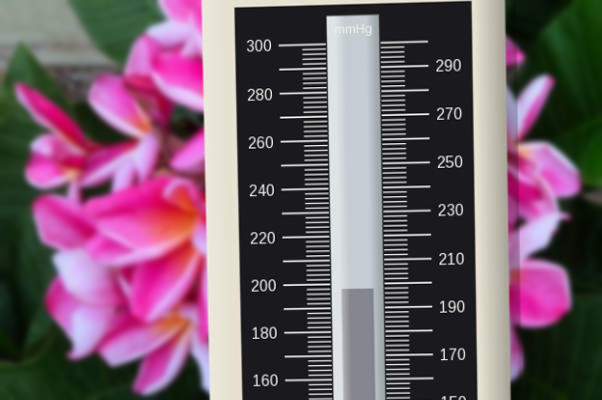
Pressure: mmHg 198
